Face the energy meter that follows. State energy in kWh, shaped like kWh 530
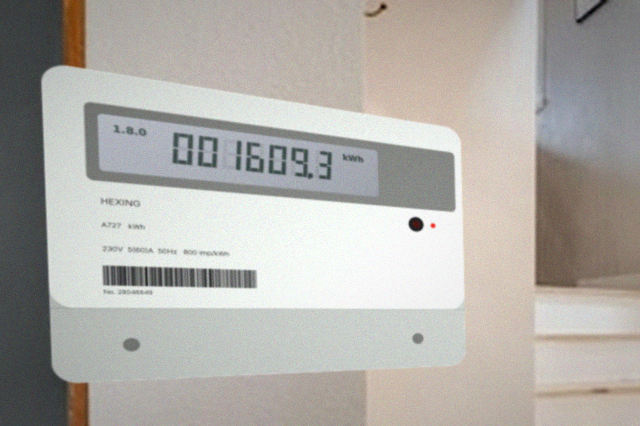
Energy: kWh 1609.3
